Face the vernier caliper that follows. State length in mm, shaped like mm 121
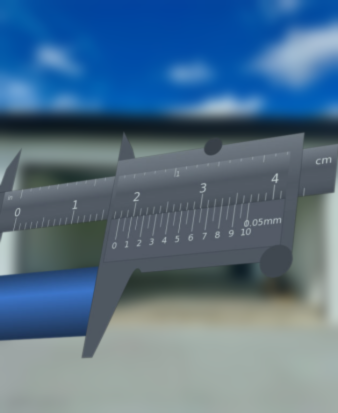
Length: mm 17.8
